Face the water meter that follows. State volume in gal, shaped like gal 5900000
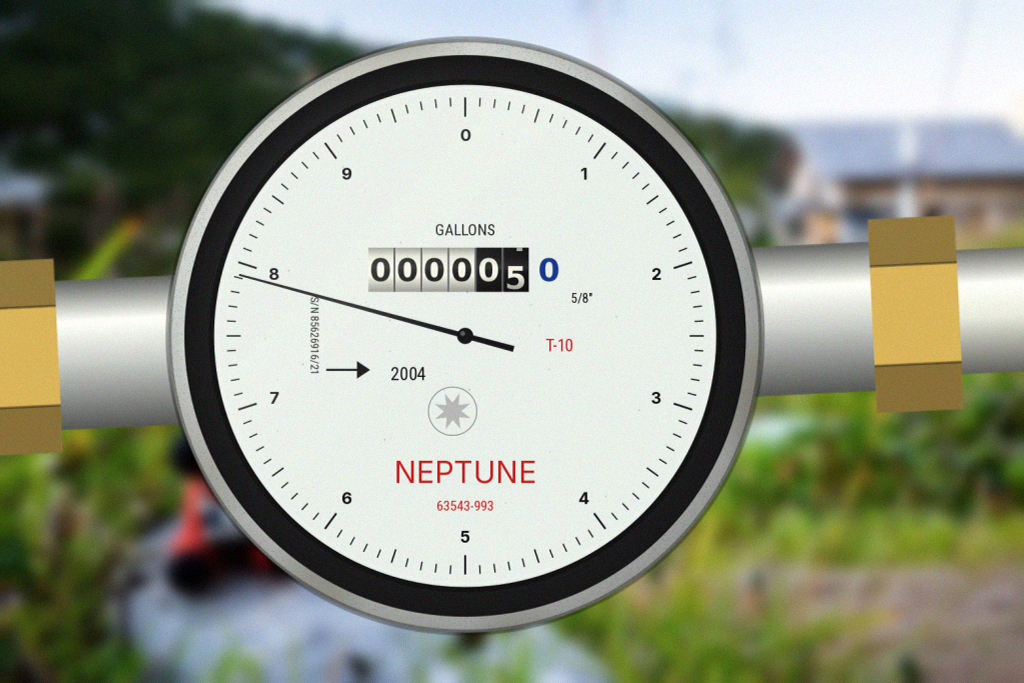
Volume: gal 47.9
